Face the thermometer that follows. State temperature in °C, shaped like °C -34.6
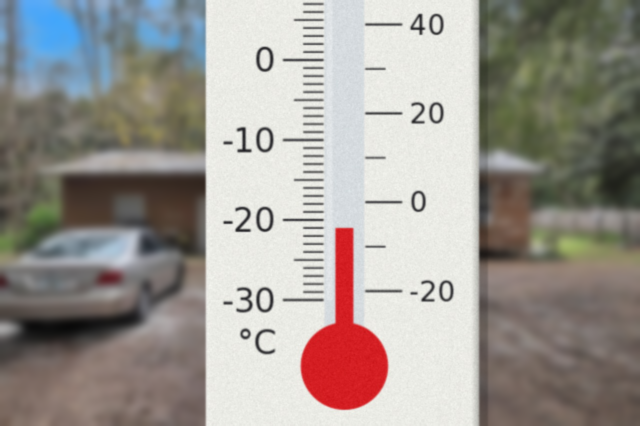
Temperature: °C -21
